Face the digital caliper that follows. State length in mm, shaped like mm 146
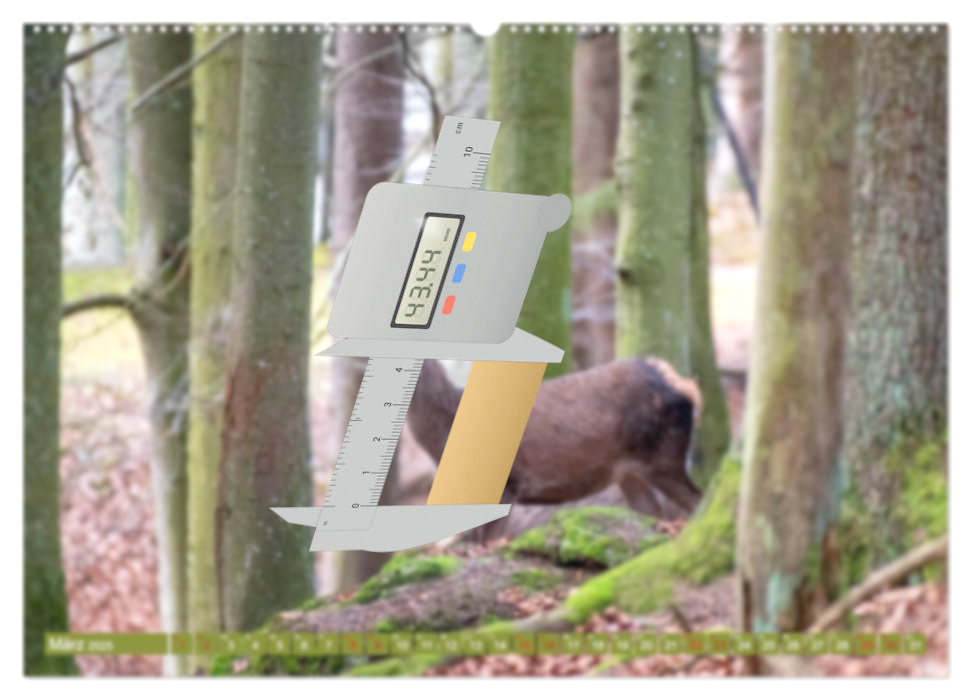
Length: mm 43.44
